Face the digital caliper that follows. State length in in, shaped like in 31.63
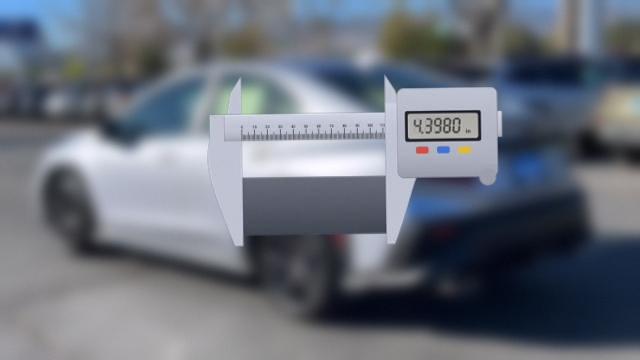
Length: in 4.3980
